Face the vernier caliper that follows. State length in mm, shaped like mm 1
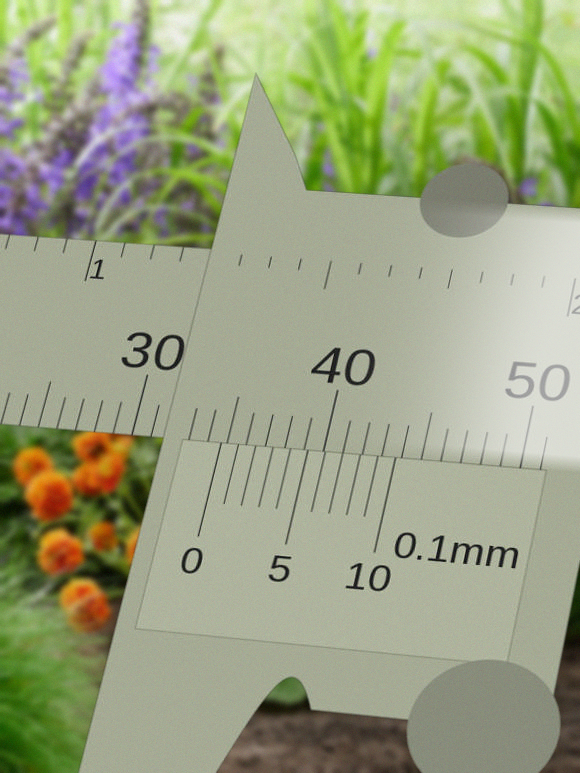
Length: mm 34.7
